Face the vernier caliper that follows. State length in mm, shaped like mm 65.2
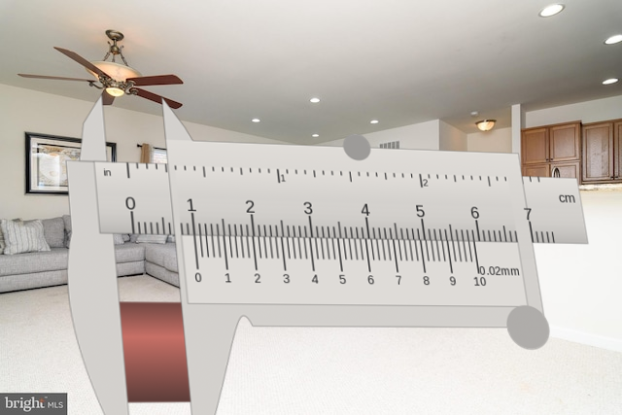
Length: mm 10.0
